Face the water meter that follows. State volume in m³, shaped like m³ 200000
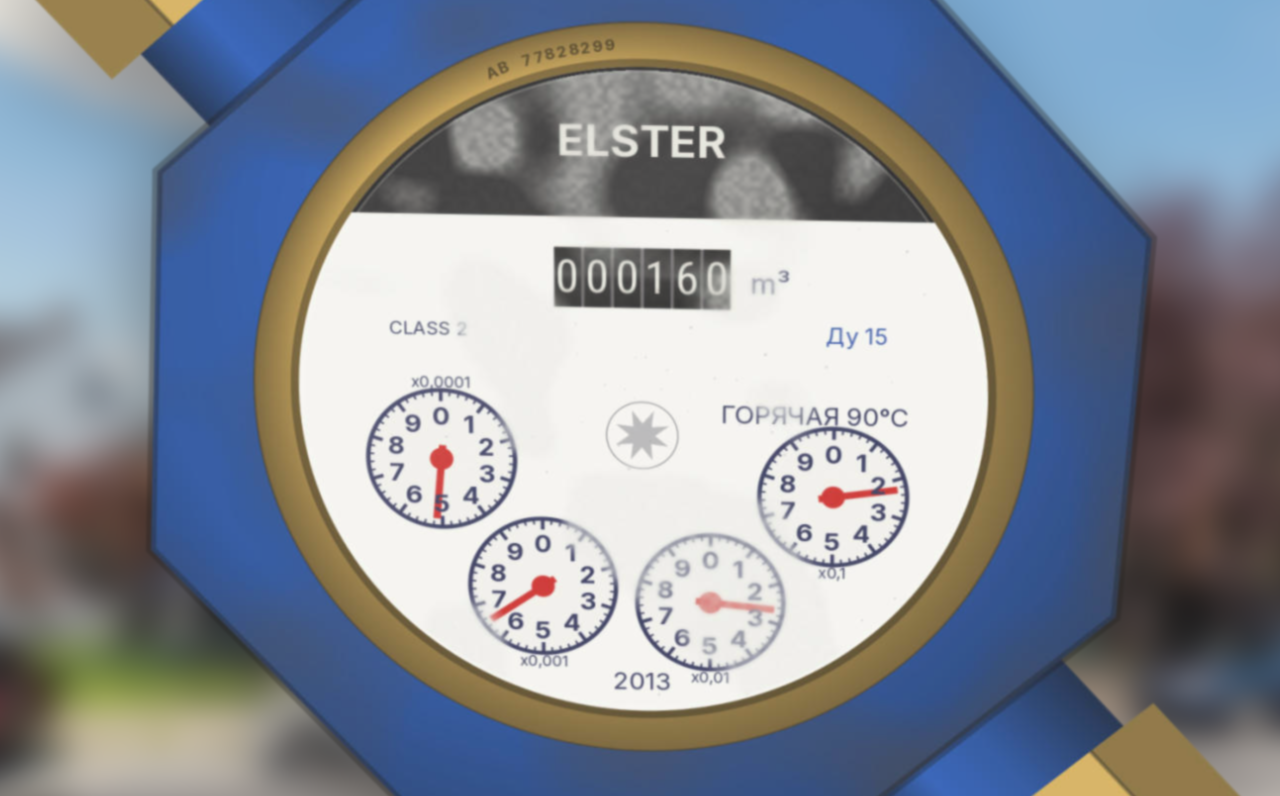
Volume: m³ 160.2265
